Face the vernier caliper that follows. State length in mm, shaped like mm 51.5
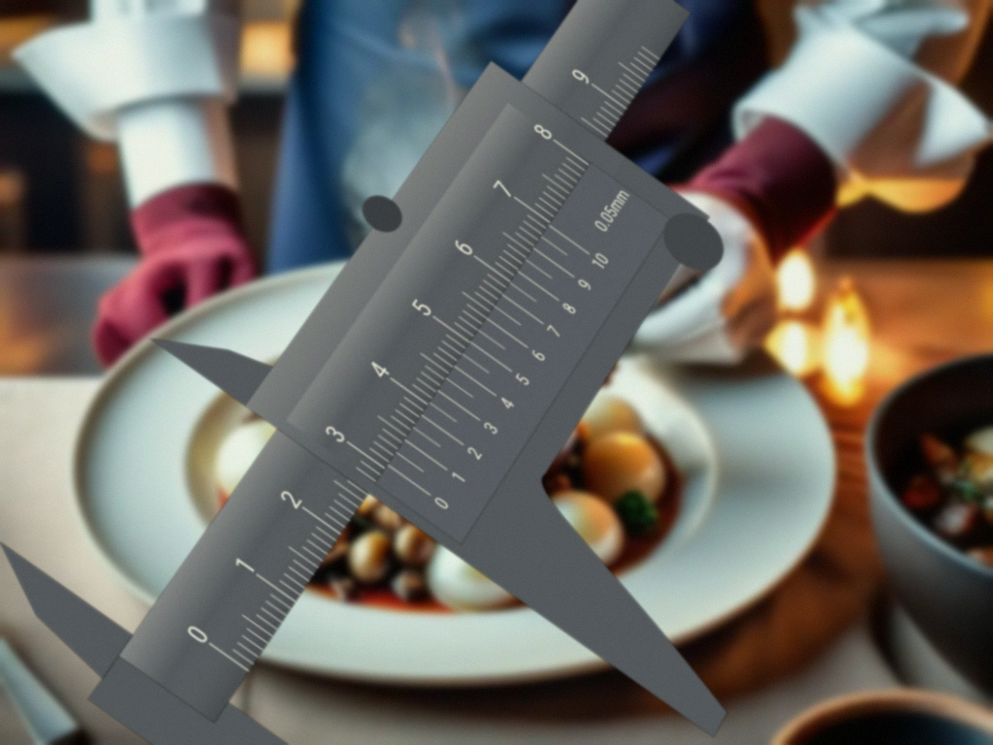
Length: mm 30.6
